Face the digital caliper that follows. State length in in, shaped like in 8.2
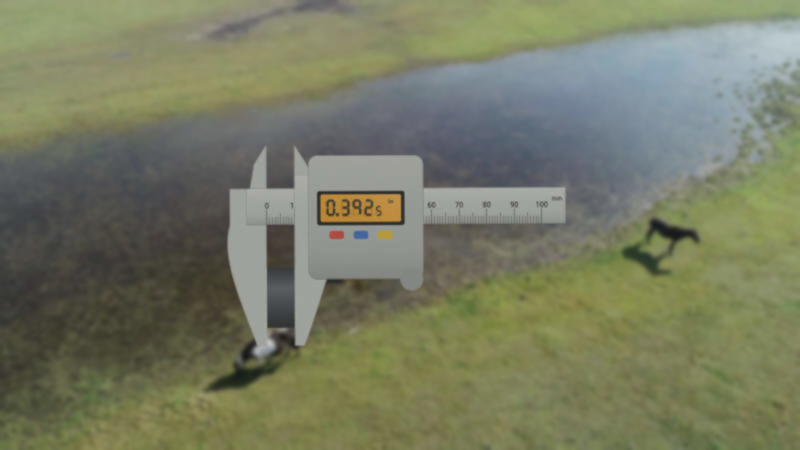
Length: in 0.3925
